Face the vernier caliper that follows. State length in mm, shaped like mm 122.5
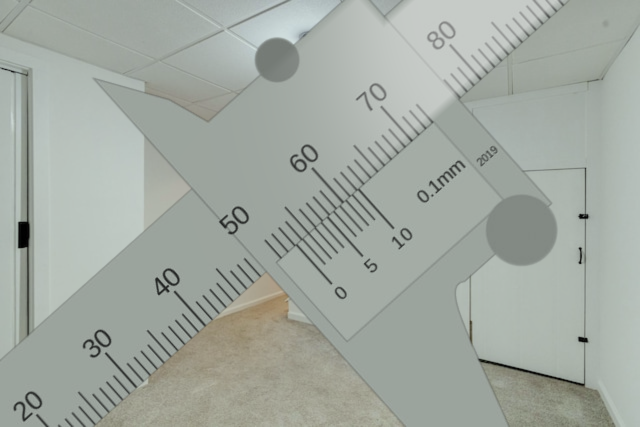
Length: mm 53.2
